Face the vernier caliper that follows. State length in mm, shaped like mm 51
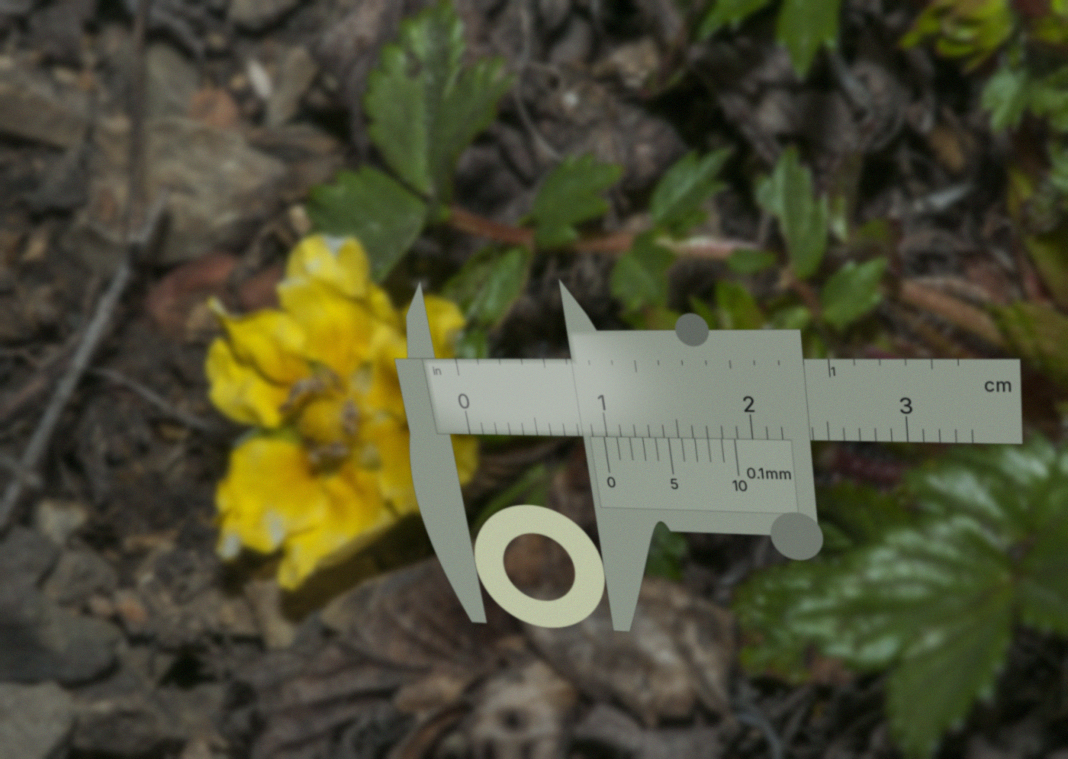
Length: mm 9.8
